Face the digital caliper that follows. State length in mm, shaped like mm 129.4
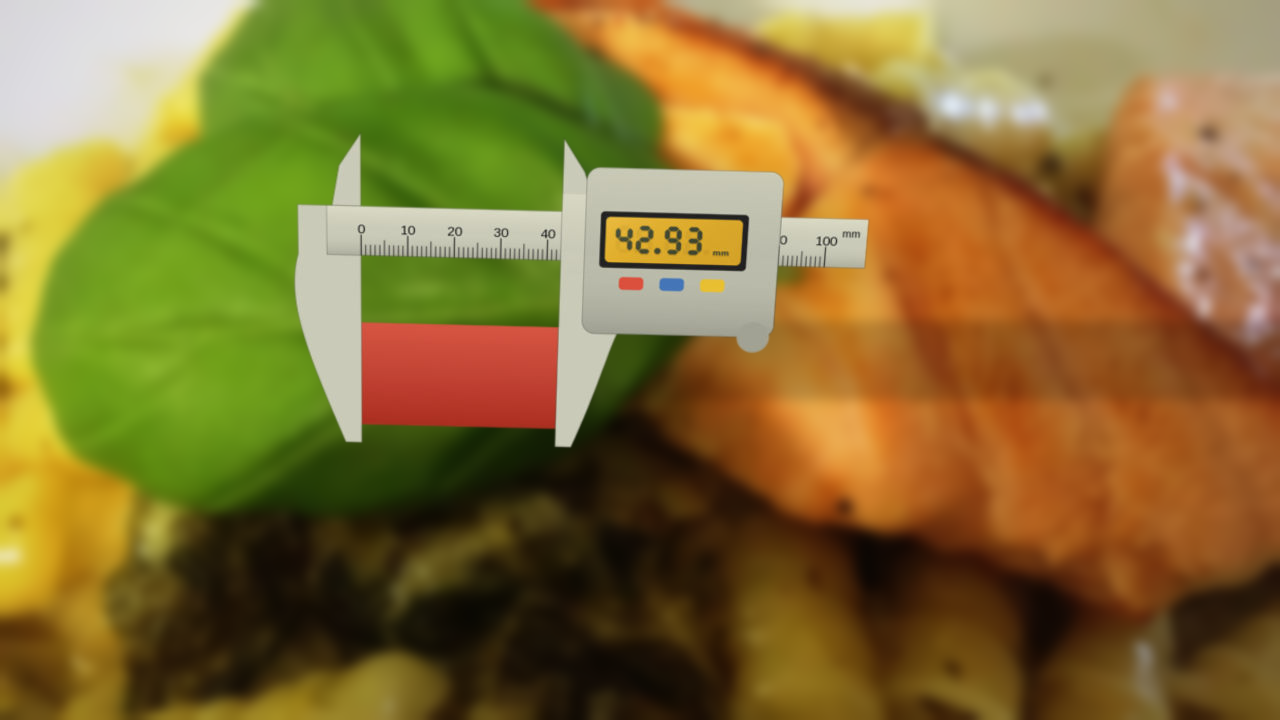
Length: mm 42.93
